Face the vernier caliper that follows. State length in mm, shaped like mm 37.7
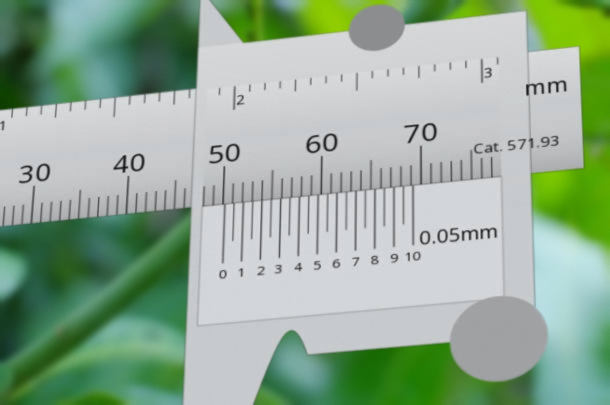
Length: mm 50.2
